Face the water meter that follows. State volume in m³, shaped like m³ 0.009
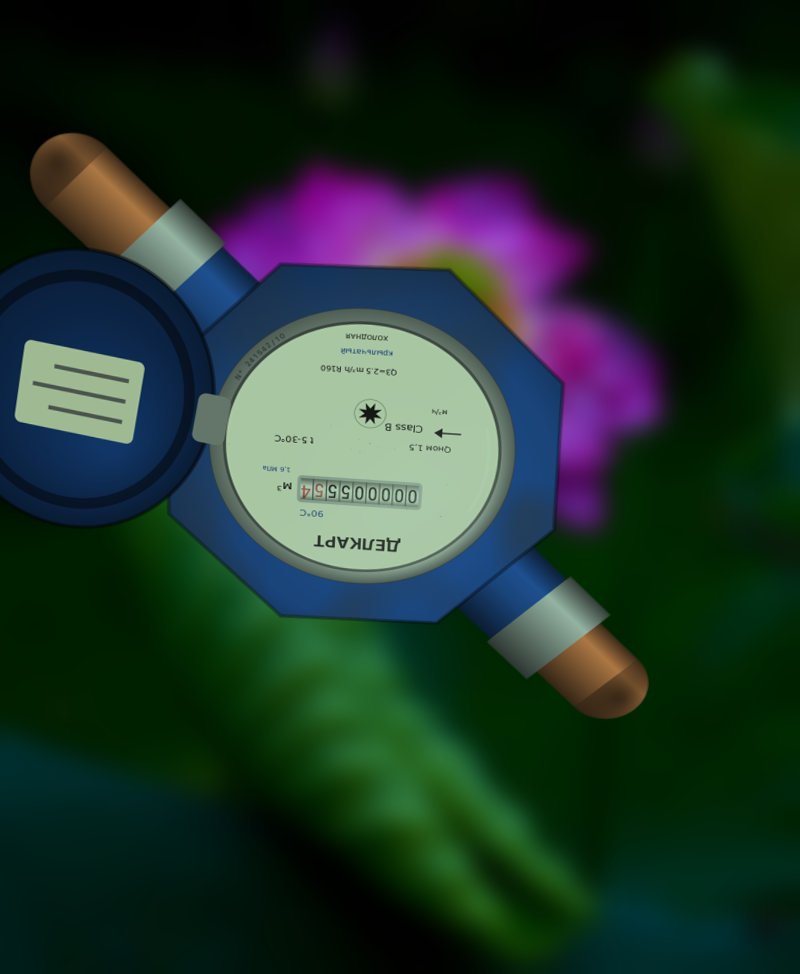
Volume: m³ 55.54
